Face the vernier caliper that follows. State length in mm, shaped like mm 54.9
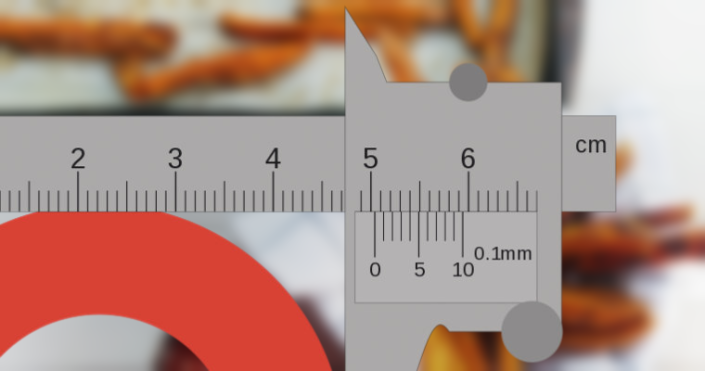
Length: mm 50.4
